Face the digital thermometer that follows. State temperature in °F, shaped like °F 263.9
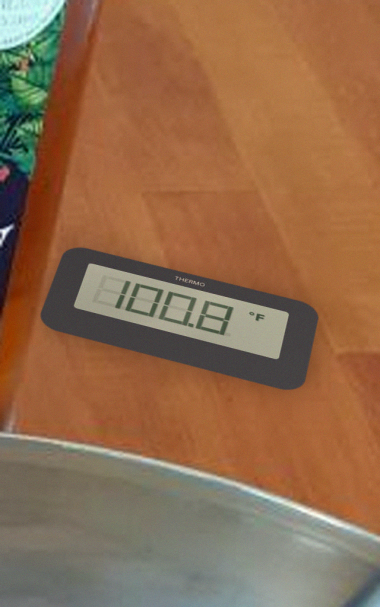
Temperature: °F 100.8
